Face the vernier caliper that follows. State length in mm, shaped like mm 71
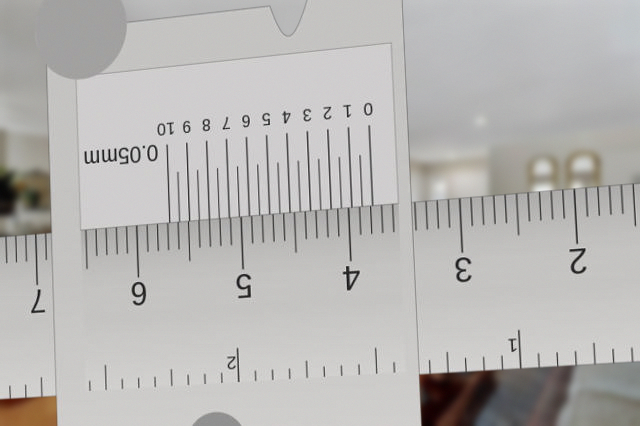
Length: mm 37.8
